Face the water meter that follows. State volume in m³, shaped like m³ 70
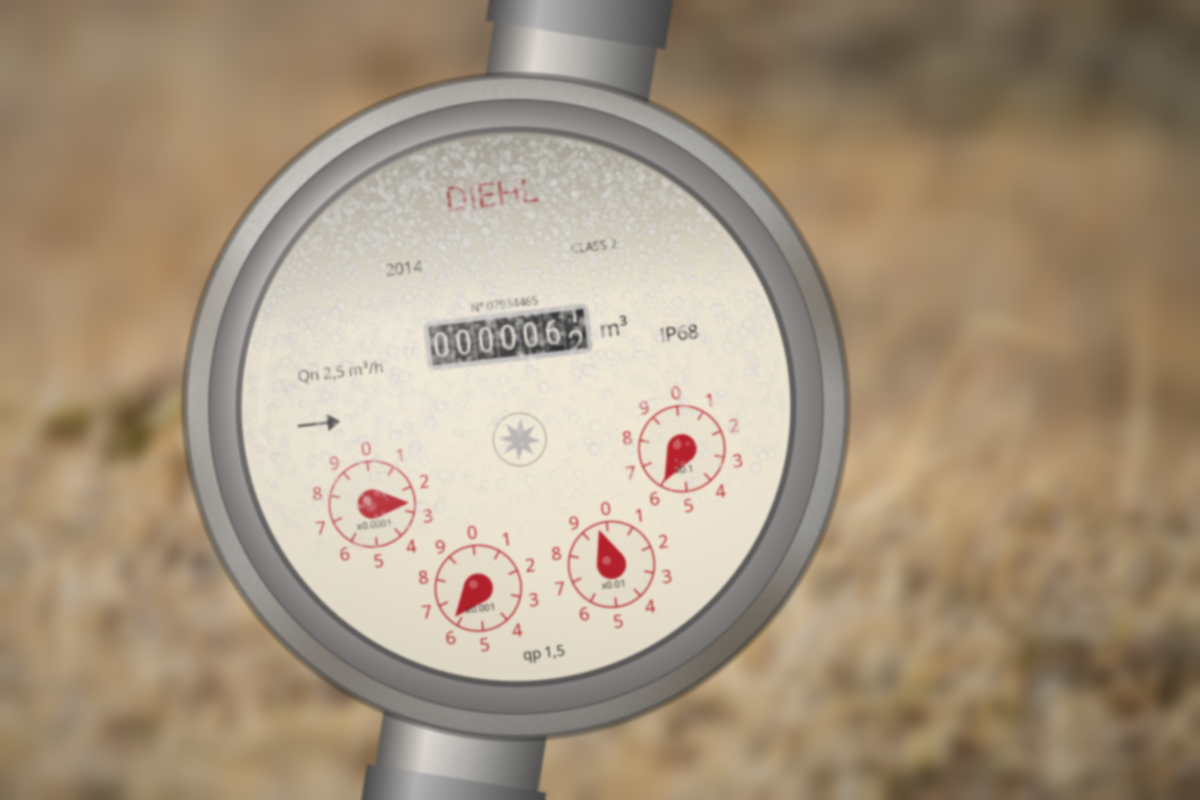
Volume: m³ 61.5962
